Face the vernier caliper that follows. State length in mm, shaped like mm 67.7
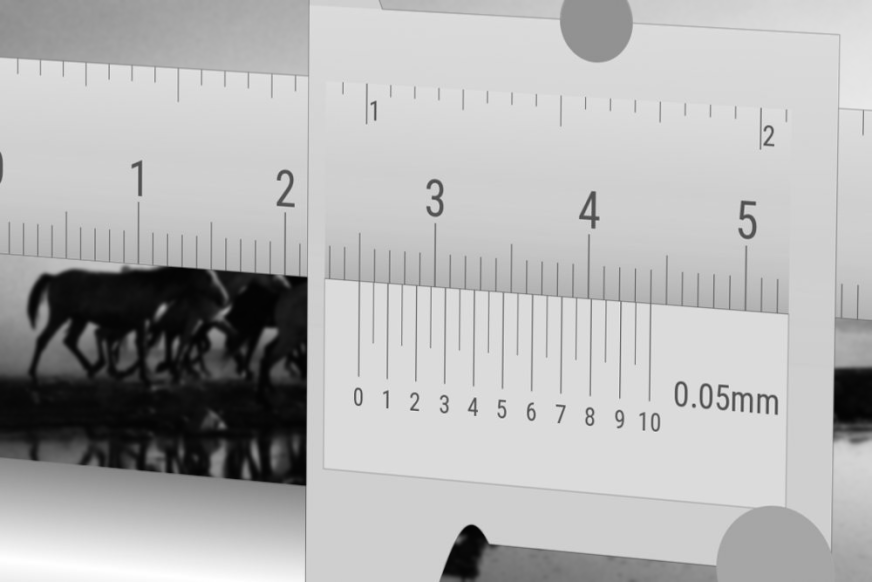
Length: mm 25.0
